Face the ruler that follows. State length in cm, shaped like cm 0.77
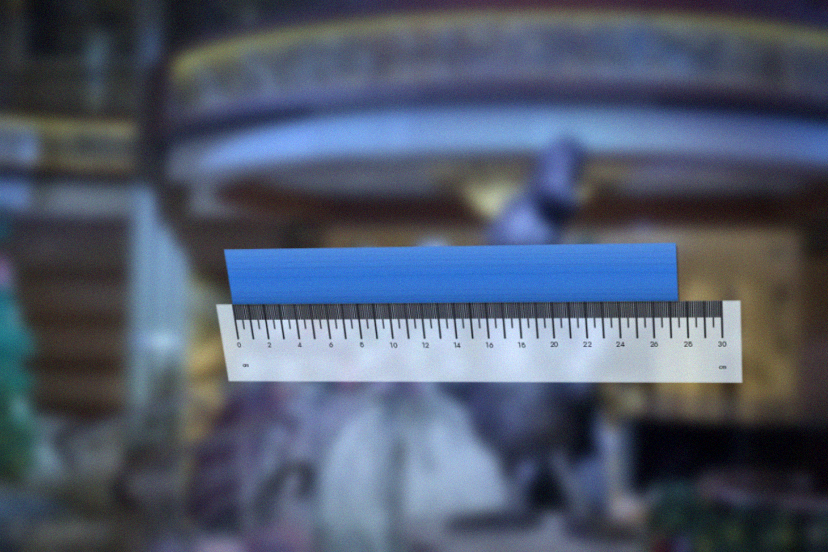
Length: cm 27.5
